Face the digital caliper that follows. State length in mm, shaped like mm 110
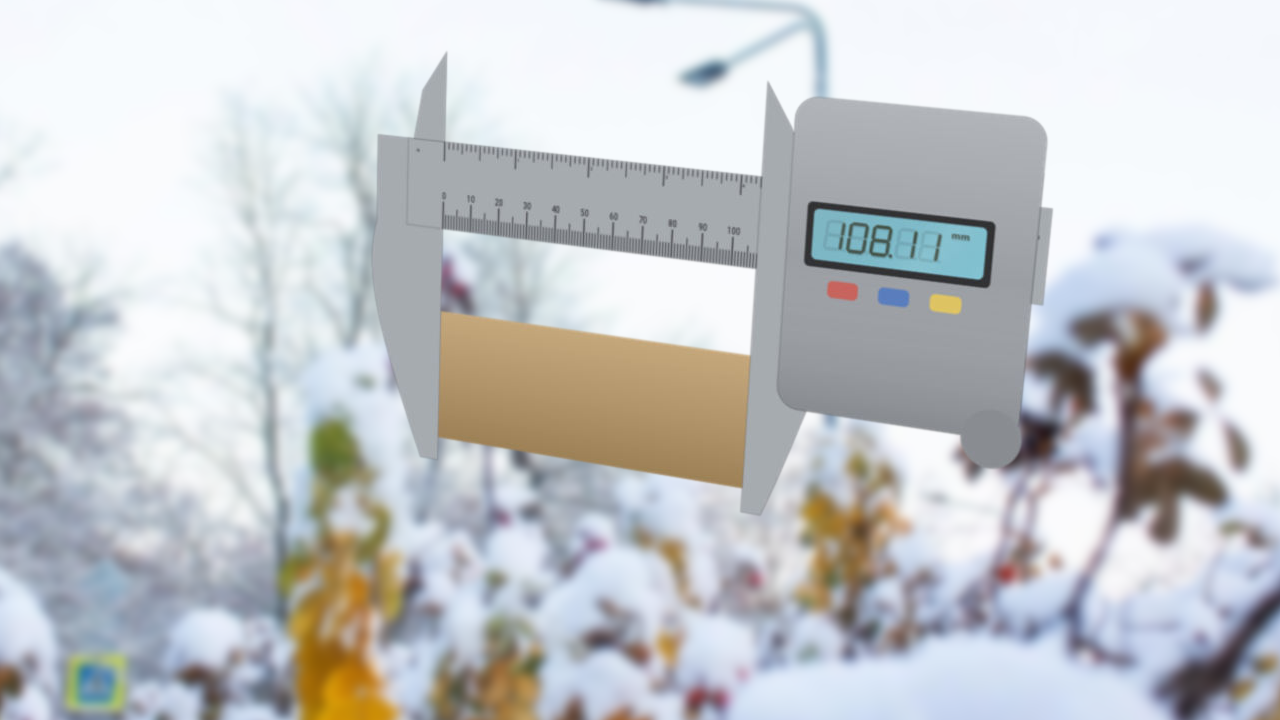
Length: mm 108.11
